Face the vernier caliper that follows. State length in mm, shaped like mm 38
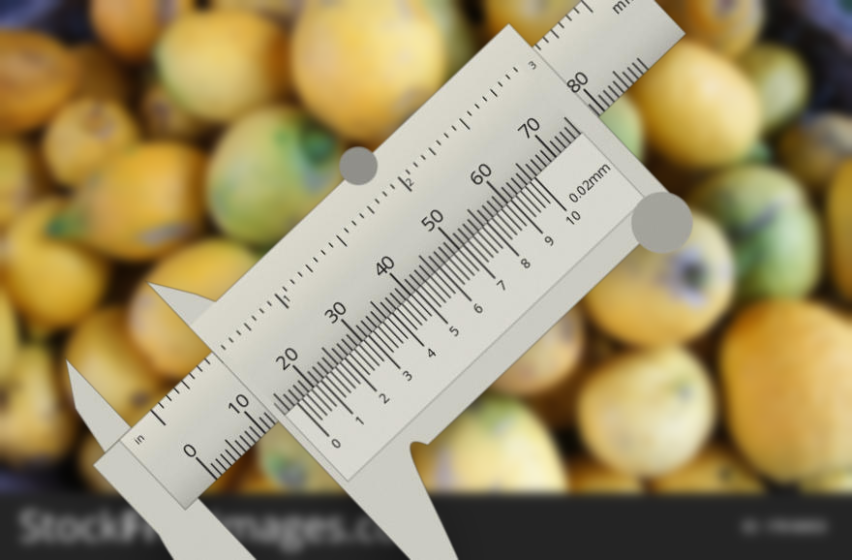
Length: mm 16.6
